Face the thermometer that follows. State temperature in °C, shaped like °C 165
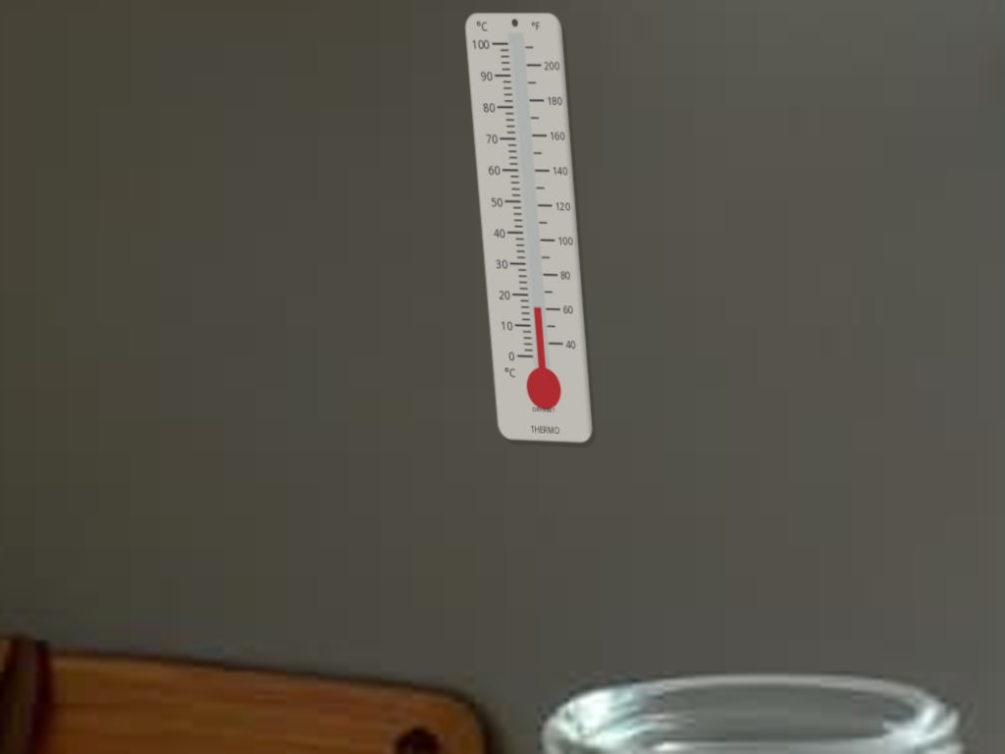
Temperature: °C 16
